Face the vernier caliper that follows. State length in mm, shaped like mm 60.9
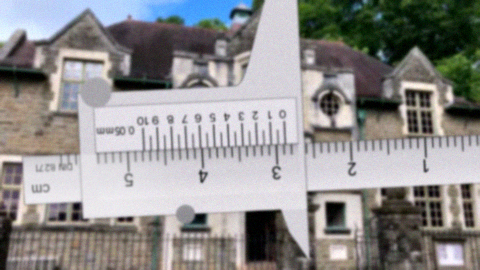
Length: mm 28.8
